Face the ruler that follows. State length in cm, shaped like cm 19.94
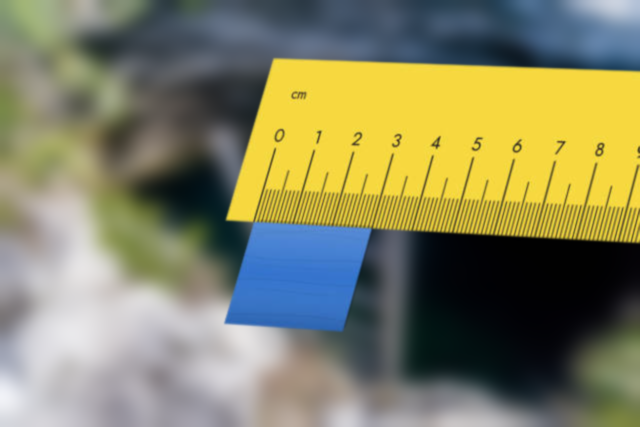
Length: cm 3
